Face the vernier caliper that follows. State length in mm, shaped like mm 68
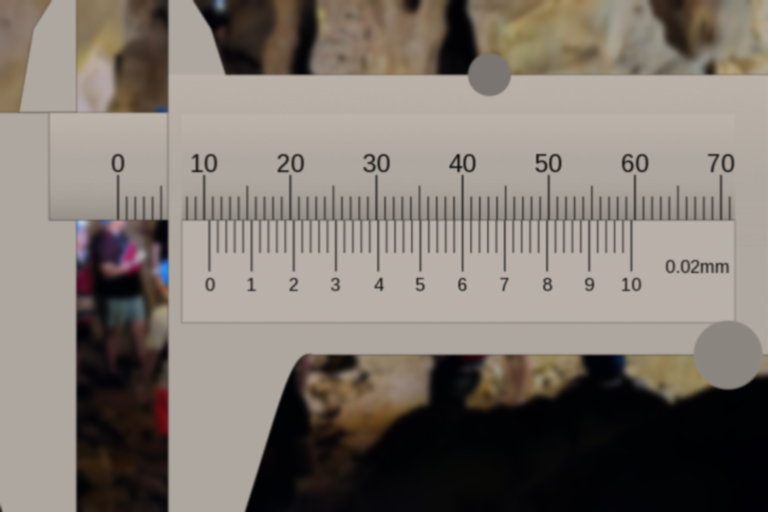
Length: mm 10.6
